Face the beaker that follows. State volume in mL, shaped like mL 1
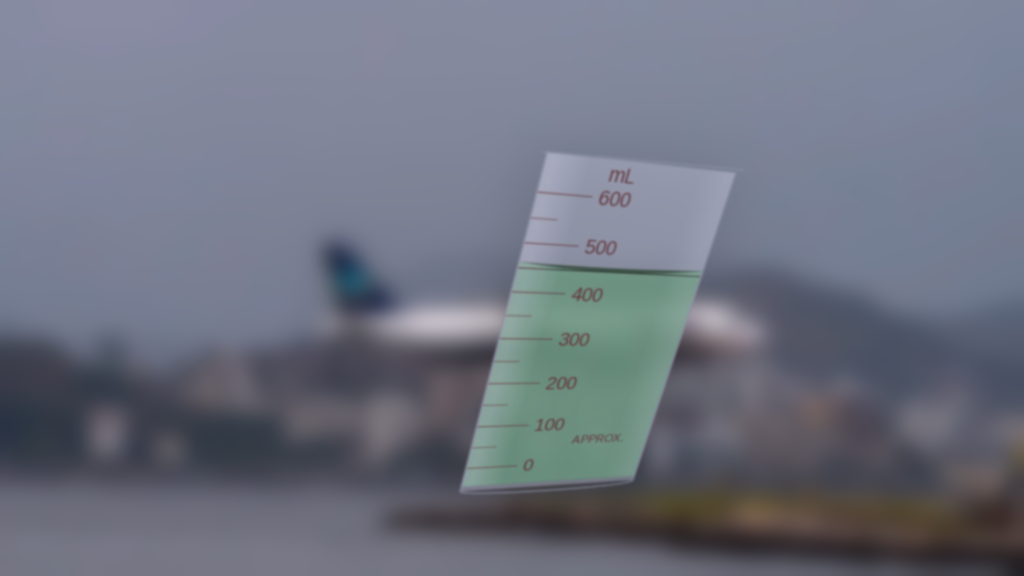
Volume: mL 450
